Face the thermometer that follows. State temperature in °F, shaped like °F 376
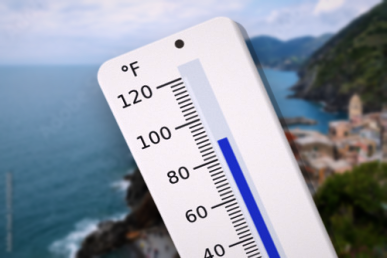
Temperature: °F 88
